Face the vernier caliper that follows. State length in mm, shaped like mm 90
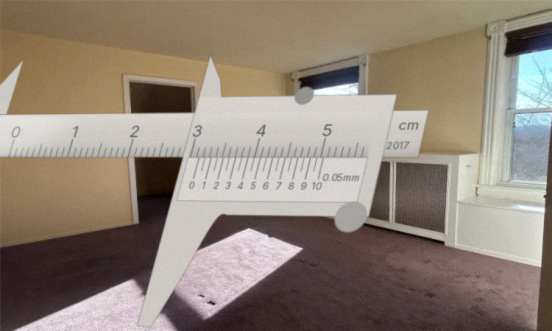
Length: mm 31.4
